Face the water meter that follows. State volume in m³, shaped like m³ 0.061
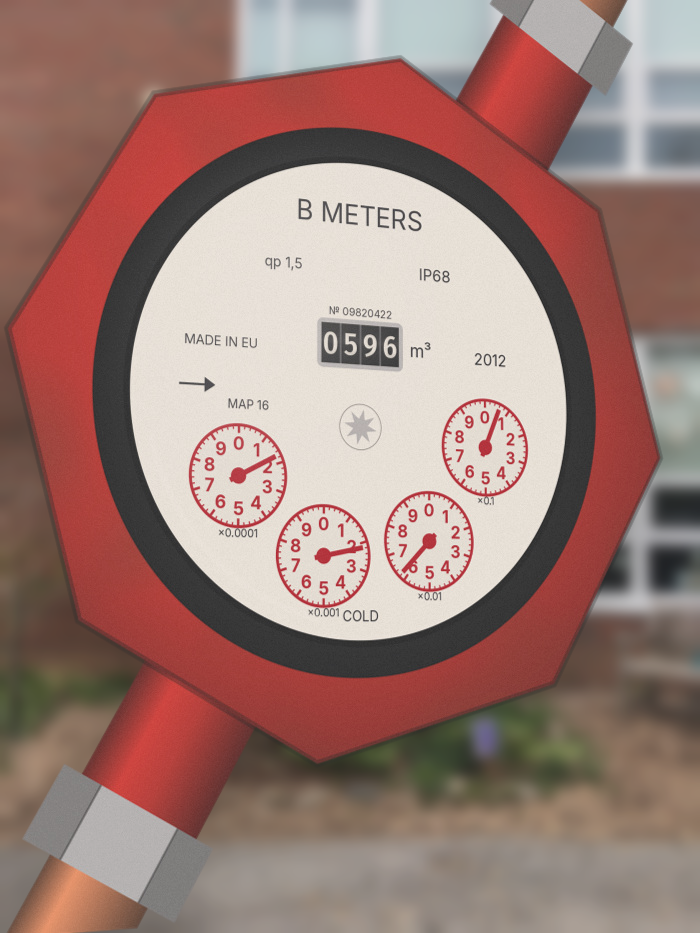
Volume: m³ 596.0621
